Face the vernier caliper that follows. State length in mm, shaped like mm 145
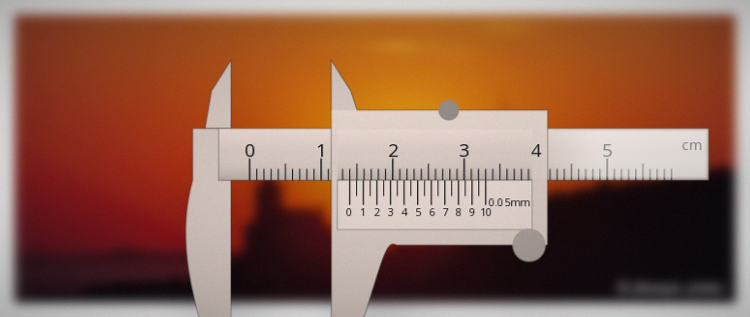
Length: mm 14.0
